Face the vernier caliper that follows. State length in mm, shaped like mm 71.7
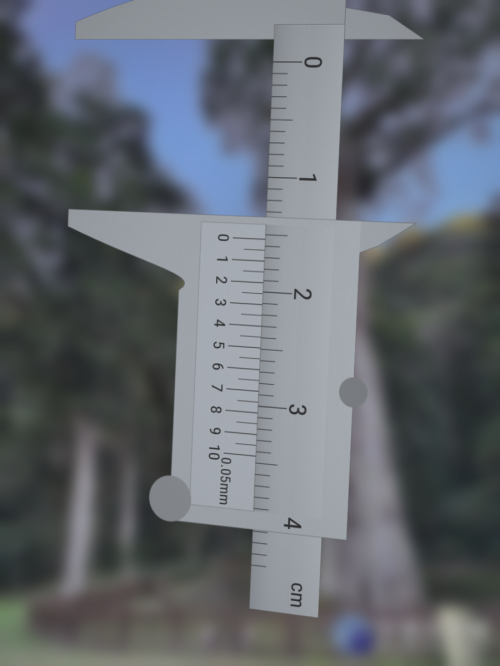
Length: mm 15.4
